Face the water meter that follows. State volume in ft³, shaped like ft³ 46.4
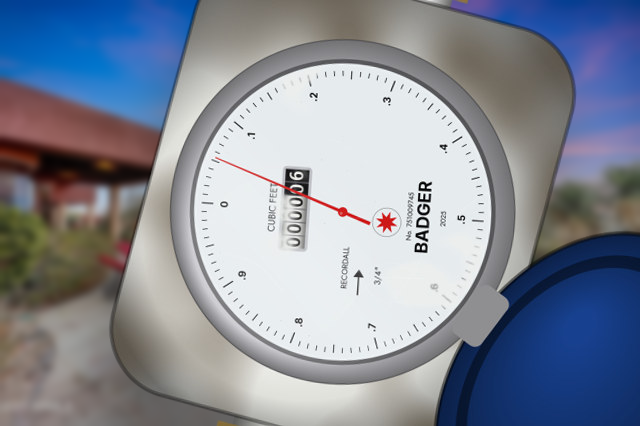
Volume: ft³ 6.05
